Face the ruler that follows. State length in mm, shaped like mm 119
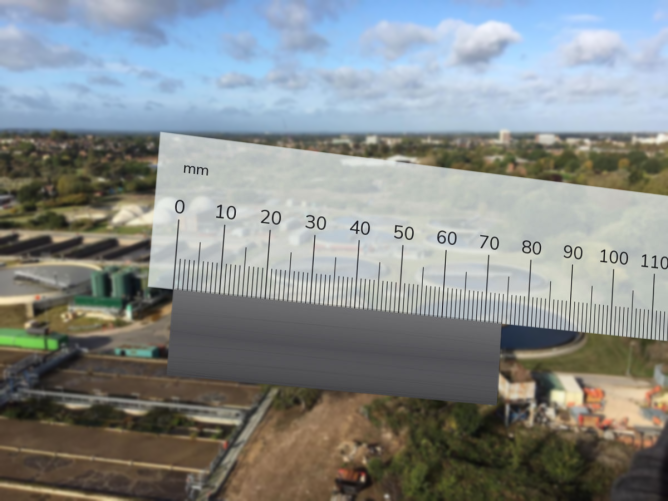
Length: mm 74
